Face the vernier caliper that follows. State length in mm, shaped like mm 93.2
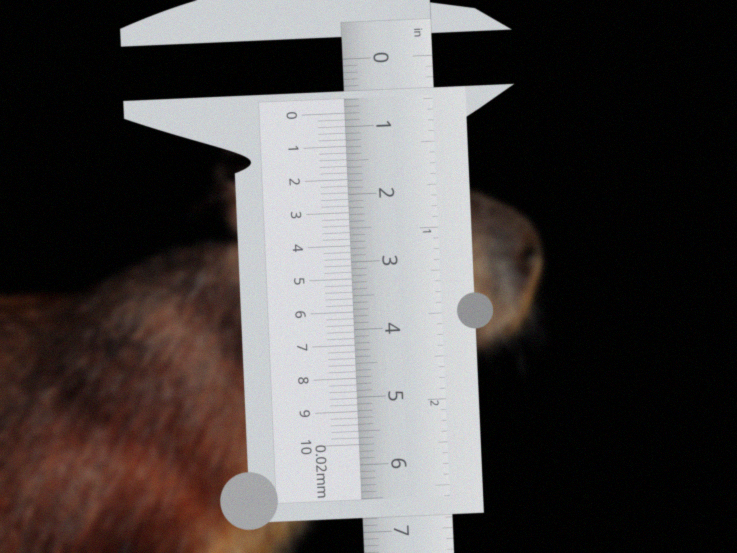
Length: mm 8.0
